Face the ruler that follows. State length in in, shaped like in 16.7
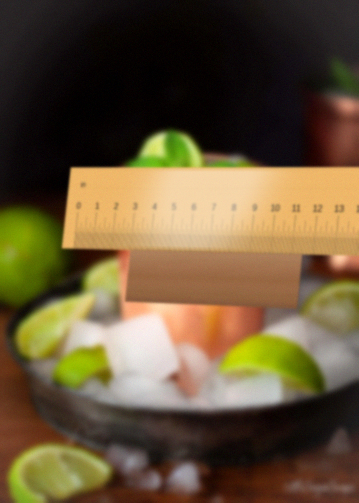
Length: in 8.5
